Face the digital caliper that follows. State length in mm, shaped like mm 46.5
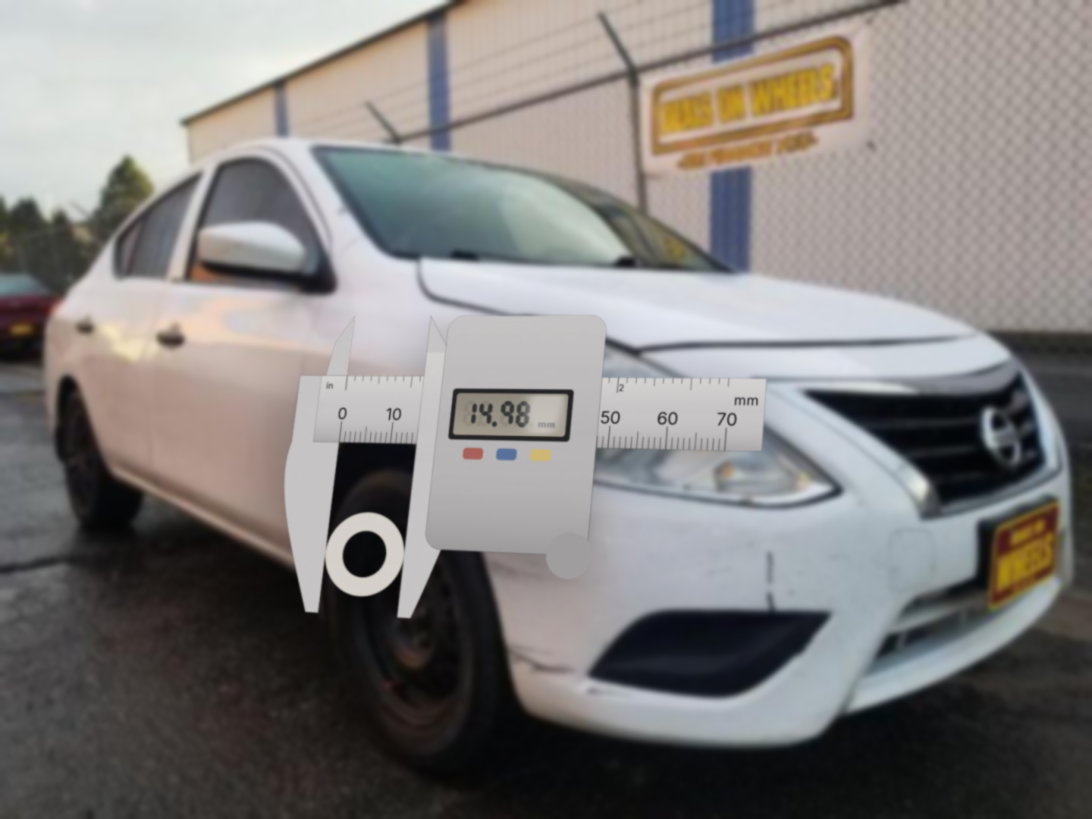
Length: mm 14.98
